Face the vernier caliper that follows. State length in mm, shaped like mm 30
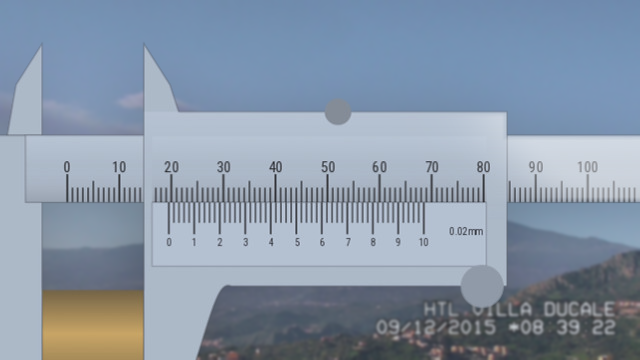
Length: mm 19.5
